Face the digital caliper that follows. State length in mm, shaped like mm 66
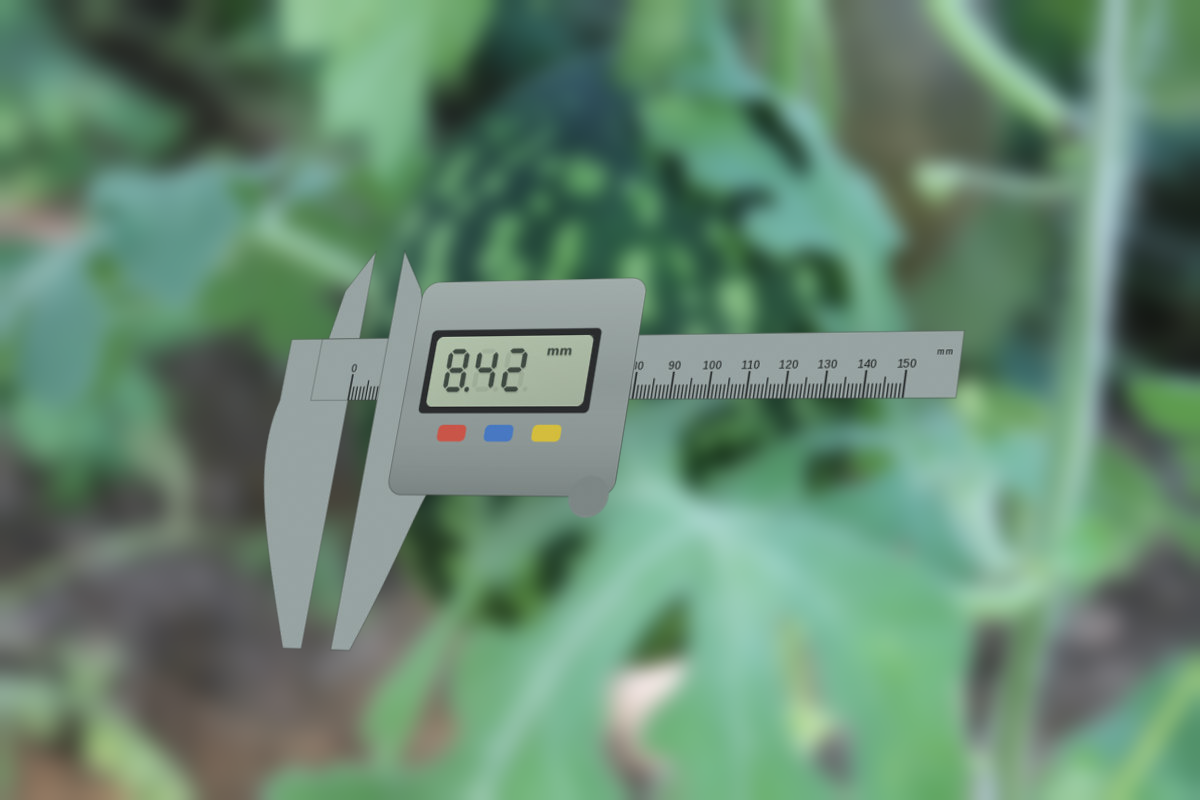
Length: mm 8.42
